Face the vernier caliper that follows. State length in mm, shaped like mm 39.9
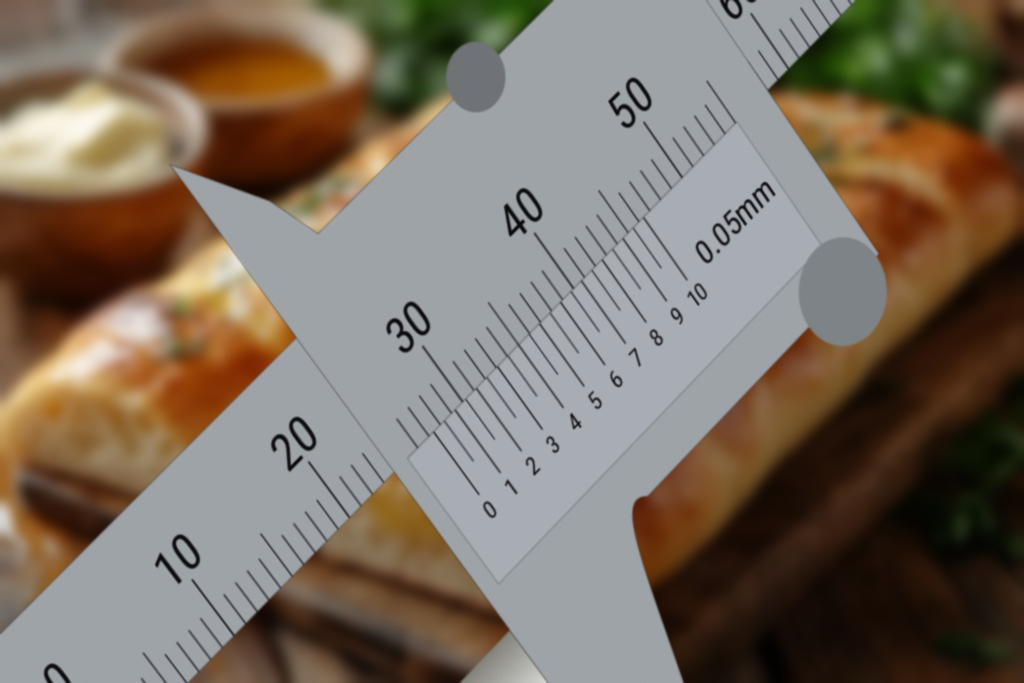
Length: mm 27.4
